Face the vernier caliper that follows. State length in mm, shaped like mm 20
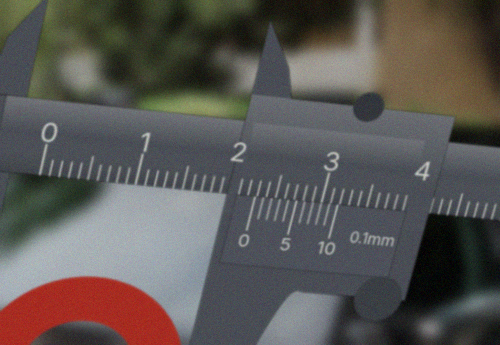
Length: mm 22.8
